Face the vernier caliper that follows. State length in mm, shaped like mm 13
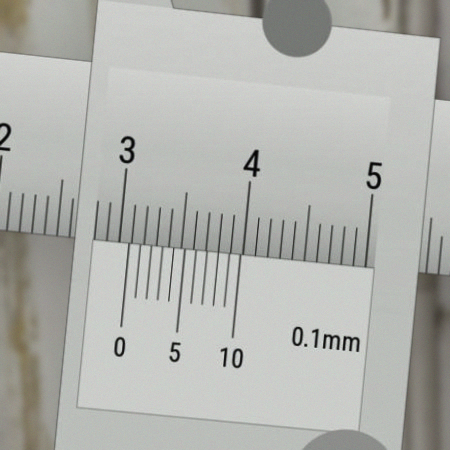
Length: mm 30.8
